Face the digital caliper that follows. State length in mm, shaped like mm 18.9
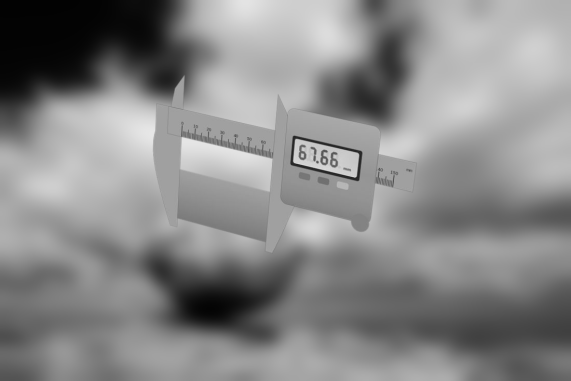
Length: mm 67.66
